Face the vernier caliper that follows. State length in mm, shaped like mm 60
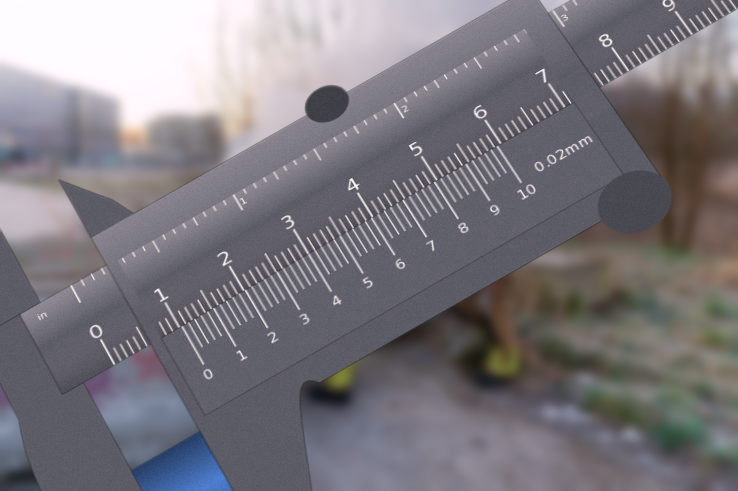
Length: mm 10.4
